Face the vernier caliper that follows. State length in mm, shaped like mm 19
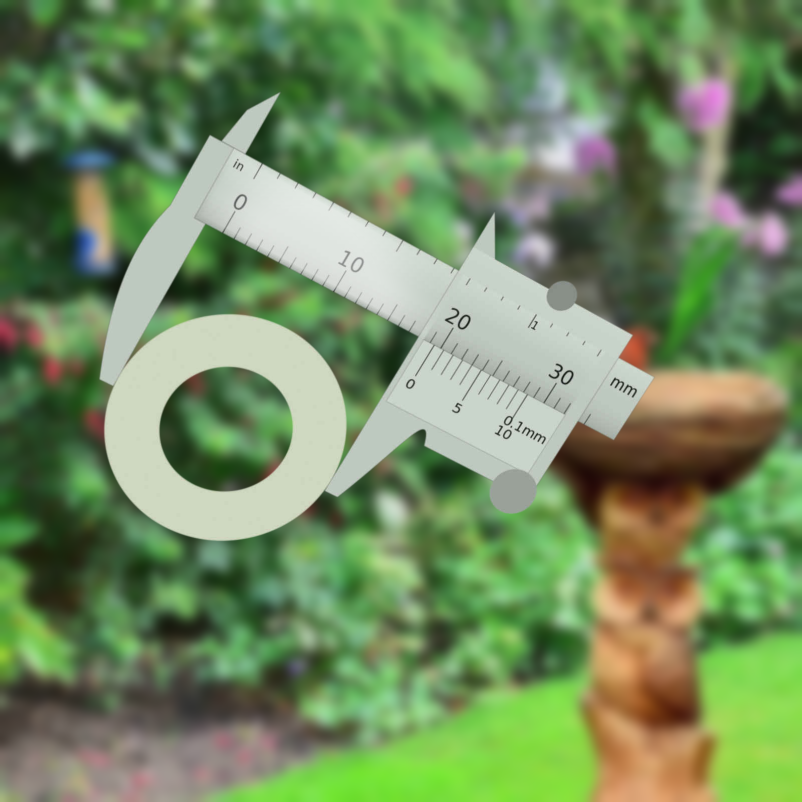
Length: mm 19.4
